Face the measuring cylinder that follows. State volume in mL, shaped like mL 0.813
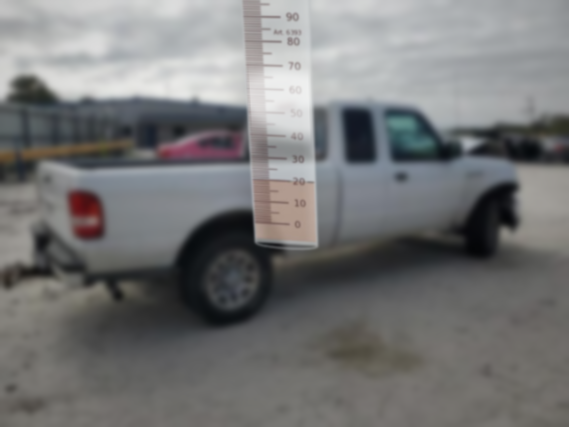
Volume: mL 20
